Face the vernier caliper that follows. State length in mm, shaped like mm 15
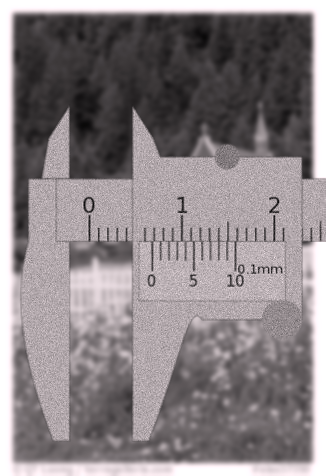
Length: mm 6.8
